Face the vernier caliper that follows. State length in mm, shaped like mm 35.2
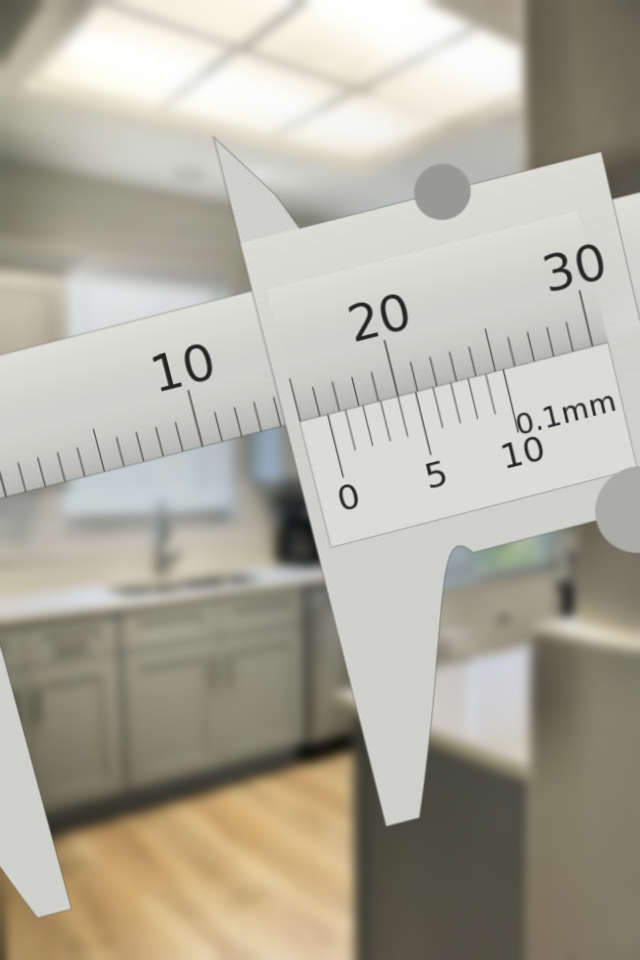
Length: mm 16.4
